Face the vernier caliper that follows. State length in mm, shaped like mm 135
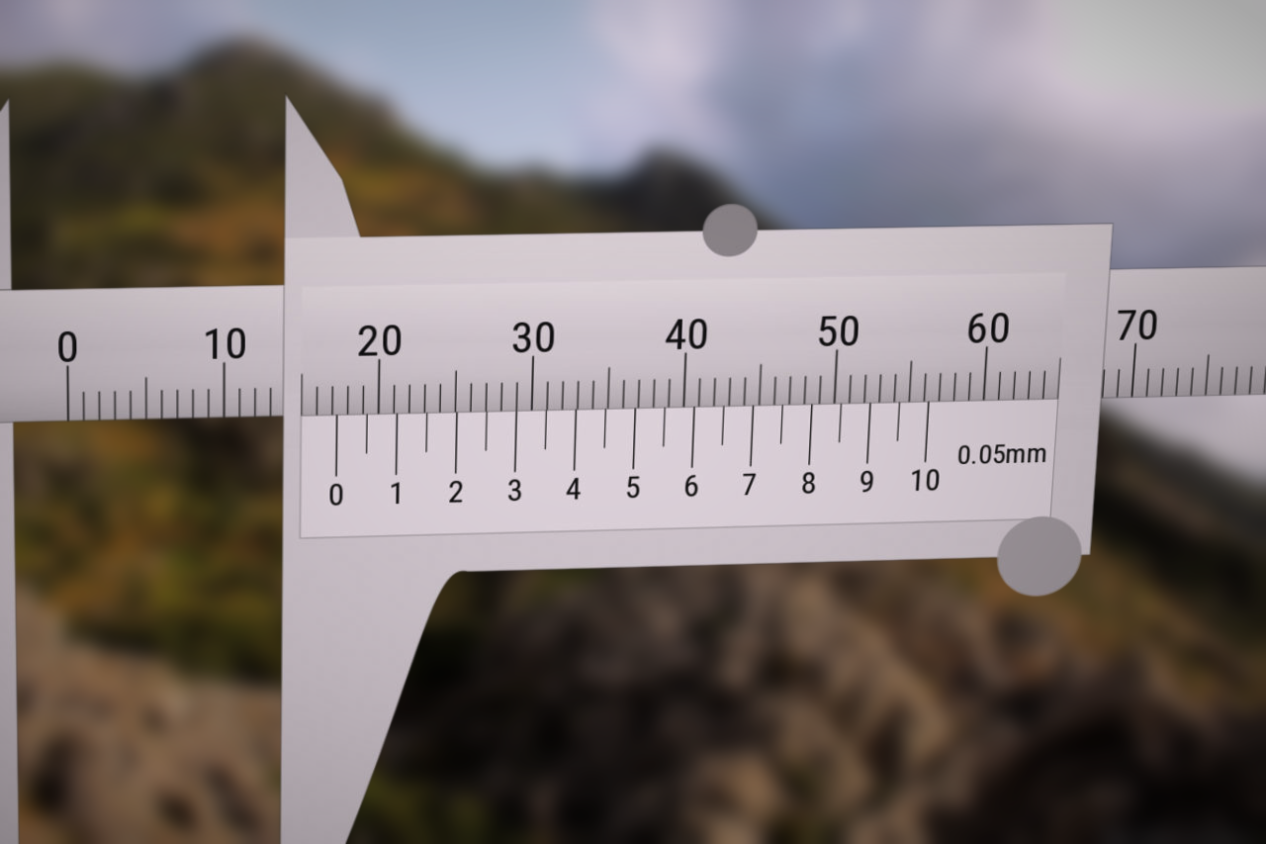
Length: mm 17.3
